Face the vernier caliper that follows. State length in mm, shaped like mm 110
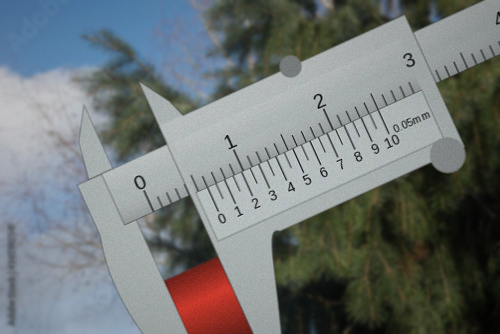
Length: mm 6.0
